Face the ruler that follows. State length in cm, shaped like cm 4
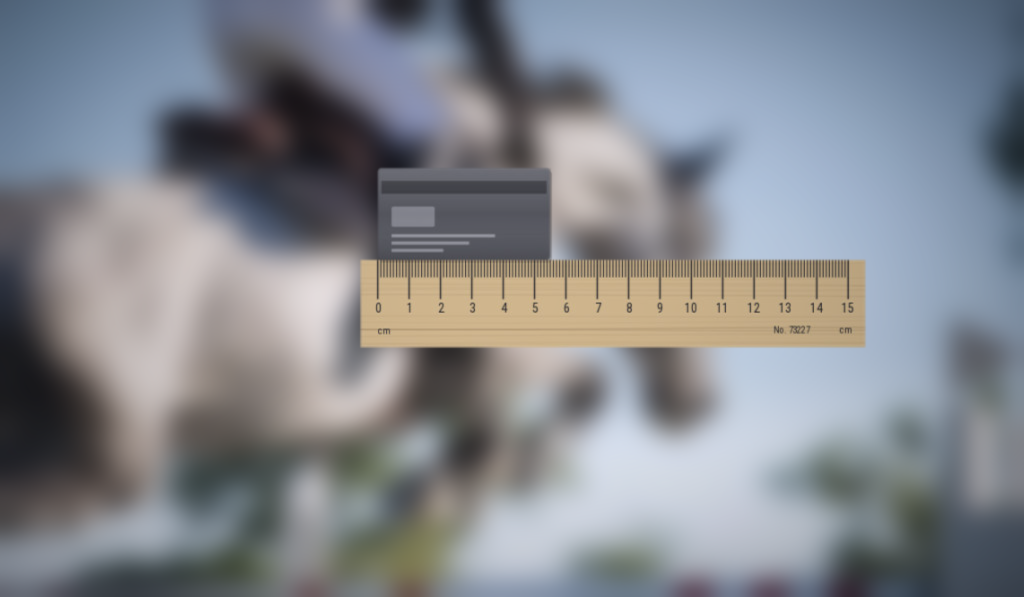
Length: cm 5.5
